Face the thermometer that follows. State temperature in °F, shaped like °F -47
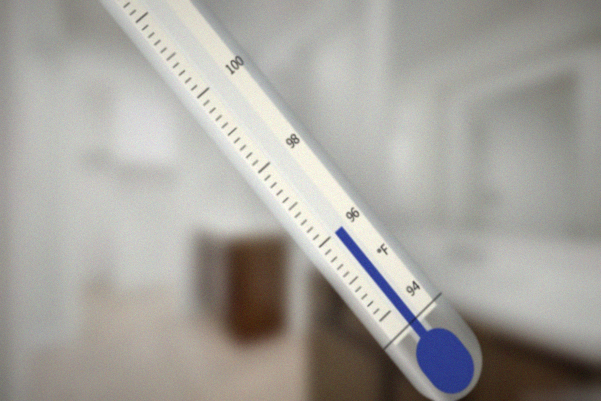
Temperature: °F 96
